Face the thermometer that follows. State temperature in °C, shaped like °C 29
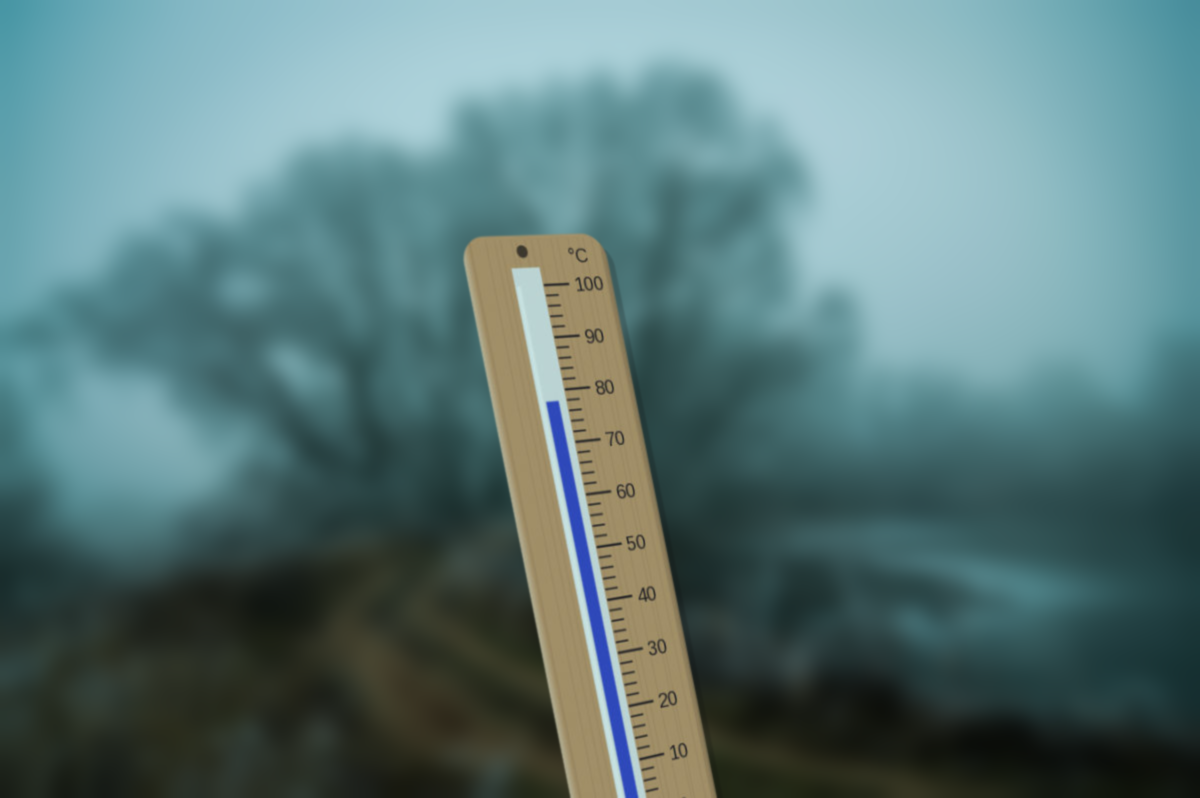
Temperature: °C 78
